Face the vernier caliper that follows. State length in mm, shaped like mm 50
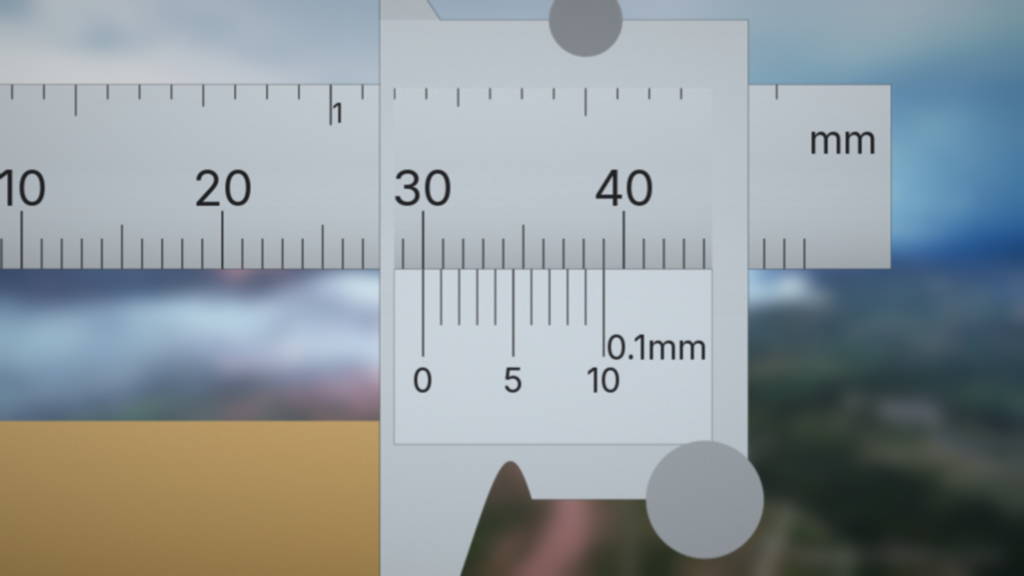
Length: mm 30.0
